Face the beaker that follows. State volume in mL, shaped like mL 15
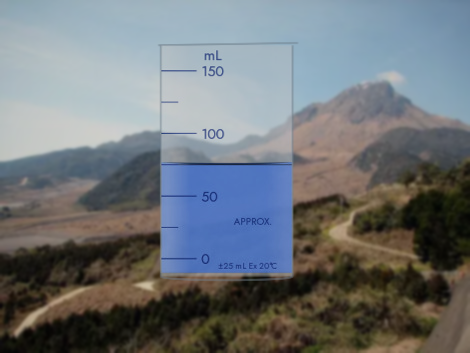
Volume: mL 75
